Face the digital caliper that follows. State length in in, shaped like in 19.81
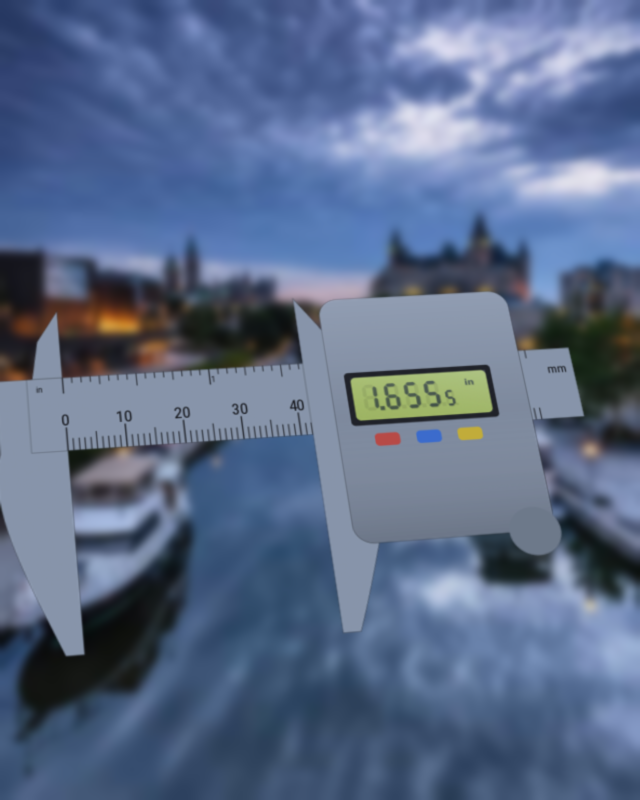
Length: in 1.6555
